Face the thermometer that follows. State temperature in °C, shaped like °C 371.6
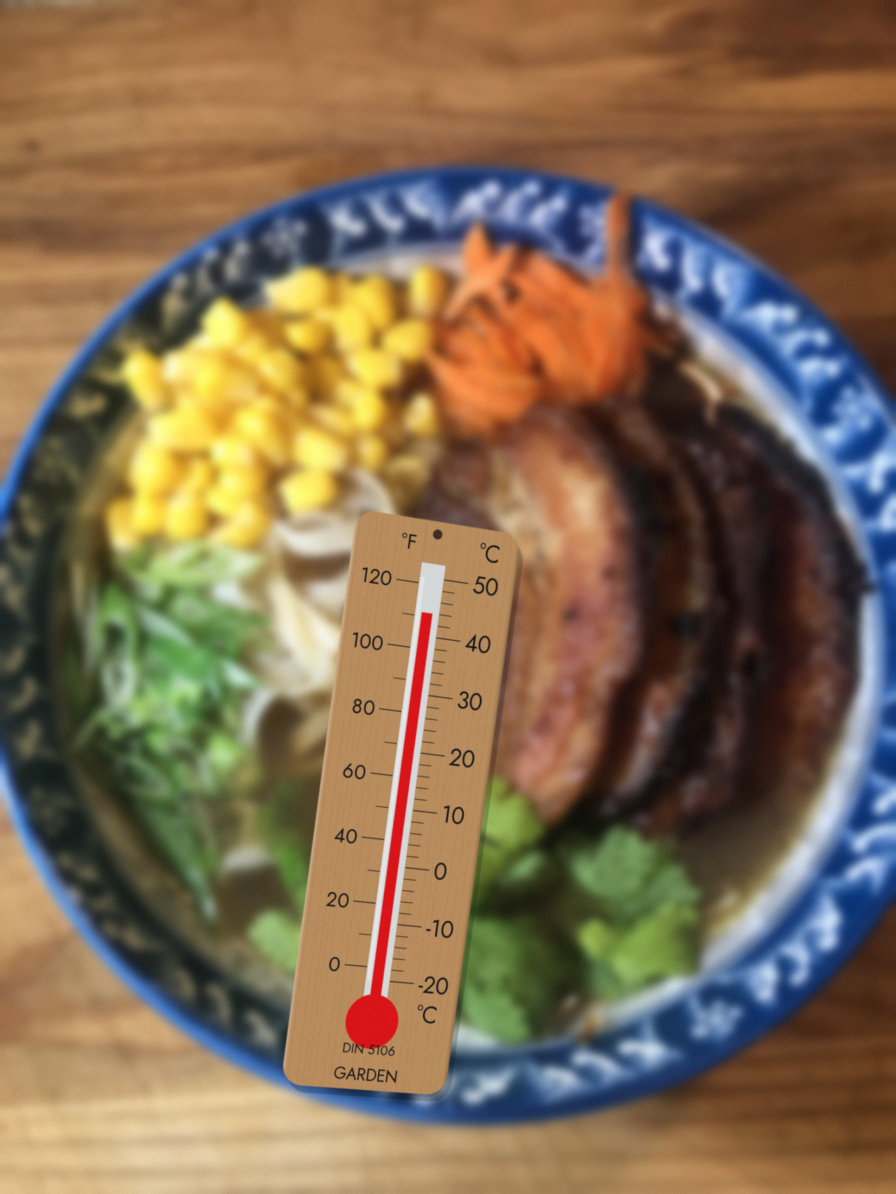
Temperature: °C 44
